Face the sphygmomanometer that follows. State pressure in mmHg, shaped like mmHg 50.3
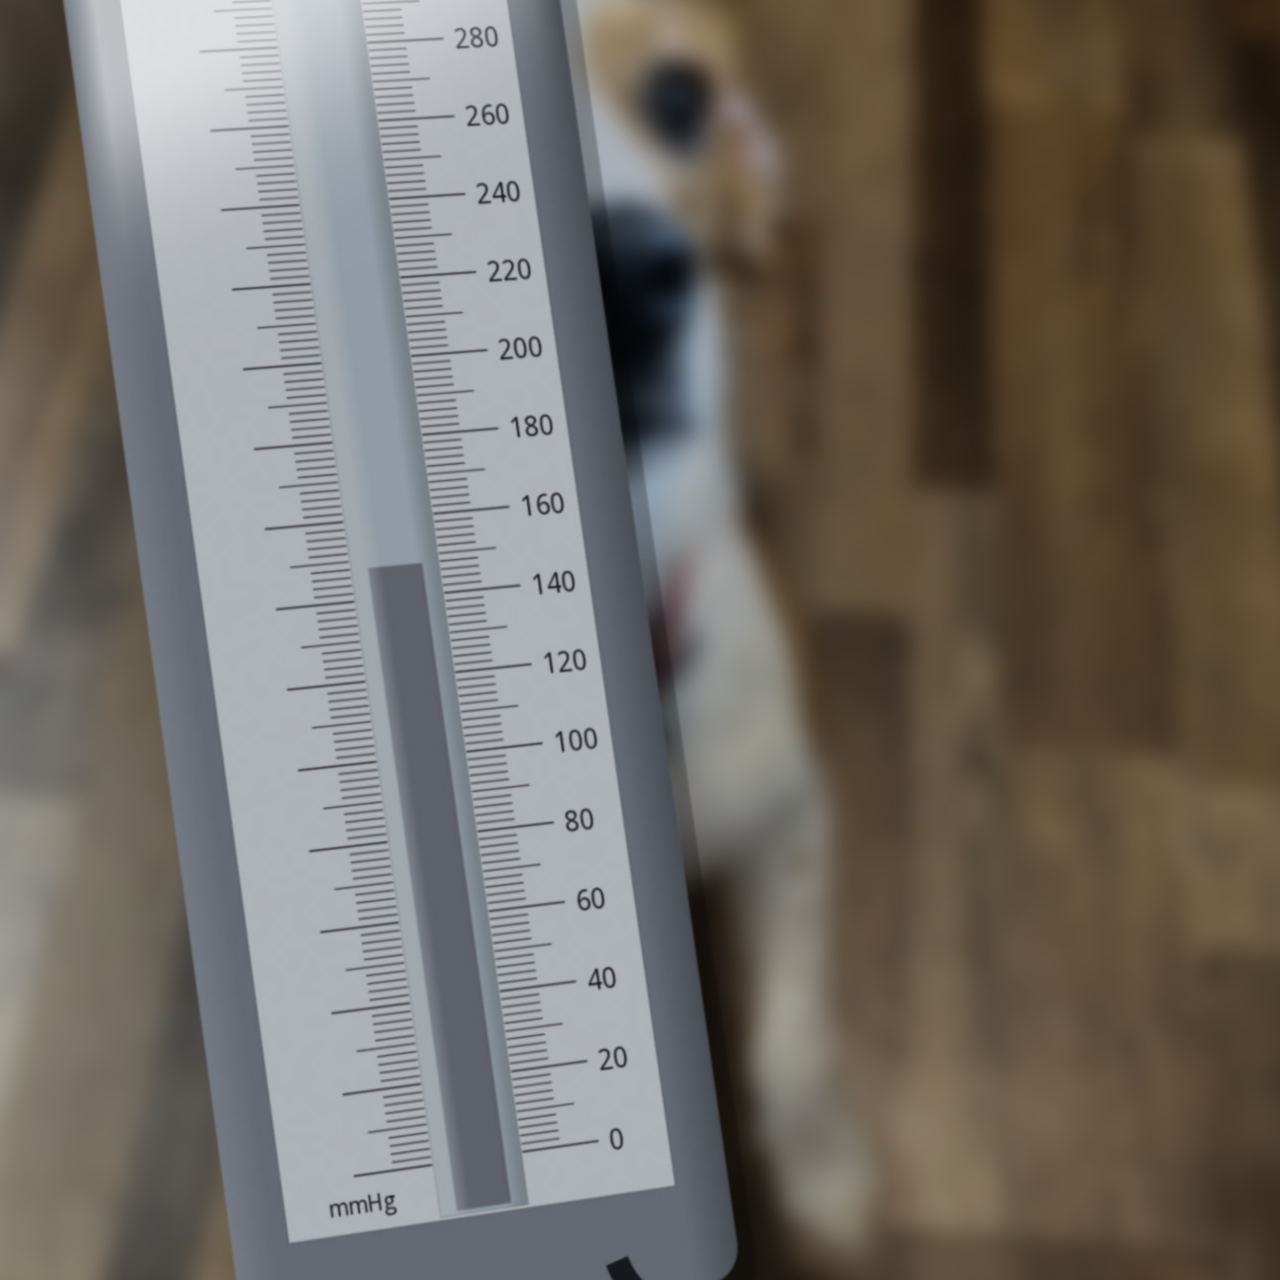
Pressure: mmHg 148
